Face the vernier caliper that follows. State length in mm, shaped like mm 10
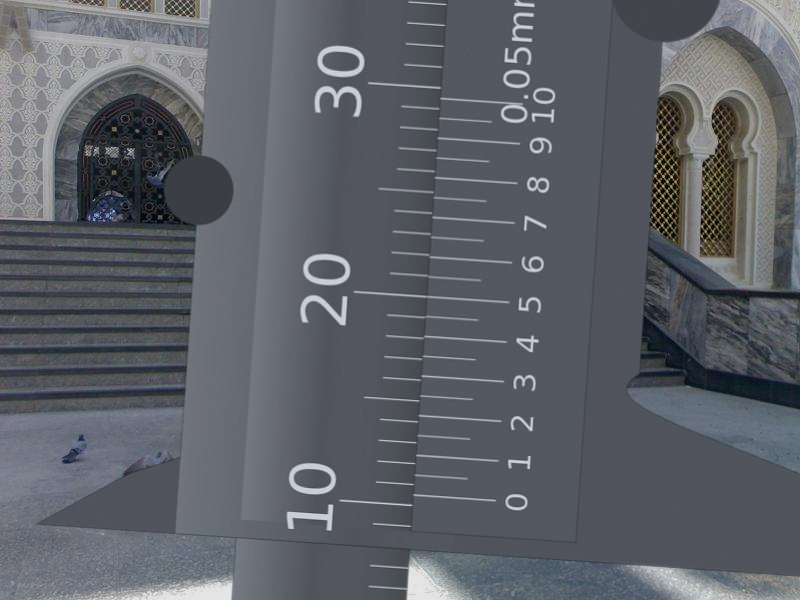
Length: mm 10.5
